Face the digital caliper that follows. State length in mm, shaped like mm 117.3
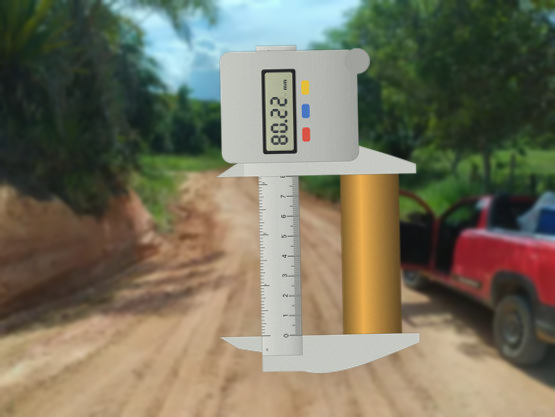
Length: mm 80.22
